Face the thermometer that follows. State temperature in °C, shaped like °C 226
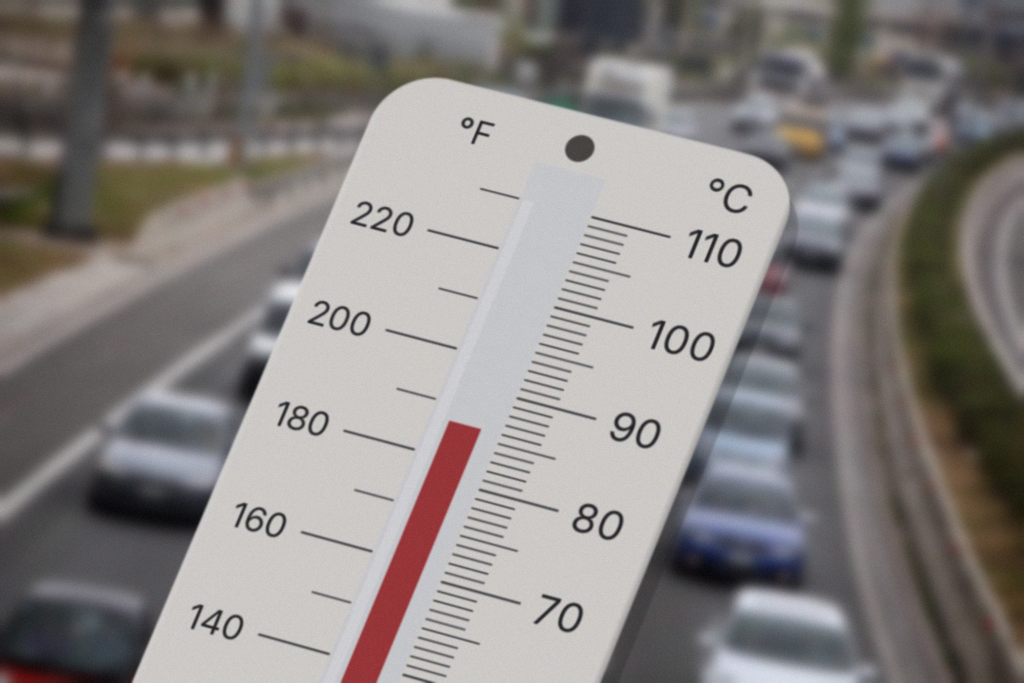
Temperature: °C 86
